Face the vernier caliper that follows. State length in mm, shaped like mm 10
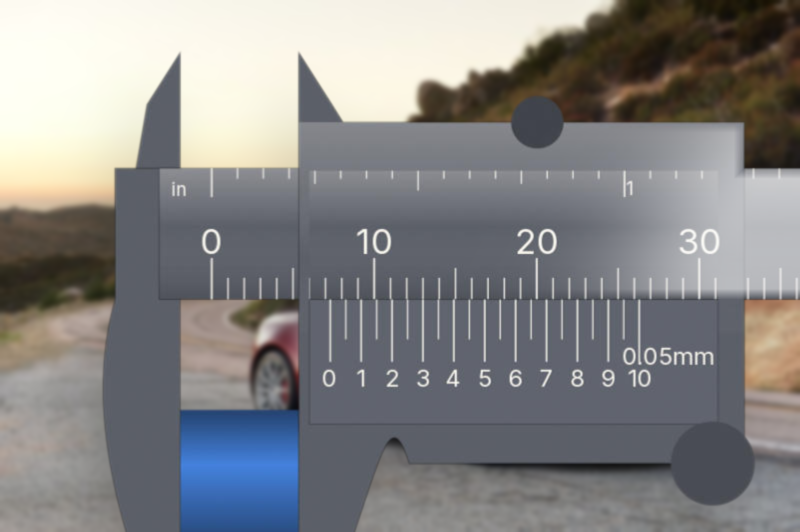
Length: mm 7.3
